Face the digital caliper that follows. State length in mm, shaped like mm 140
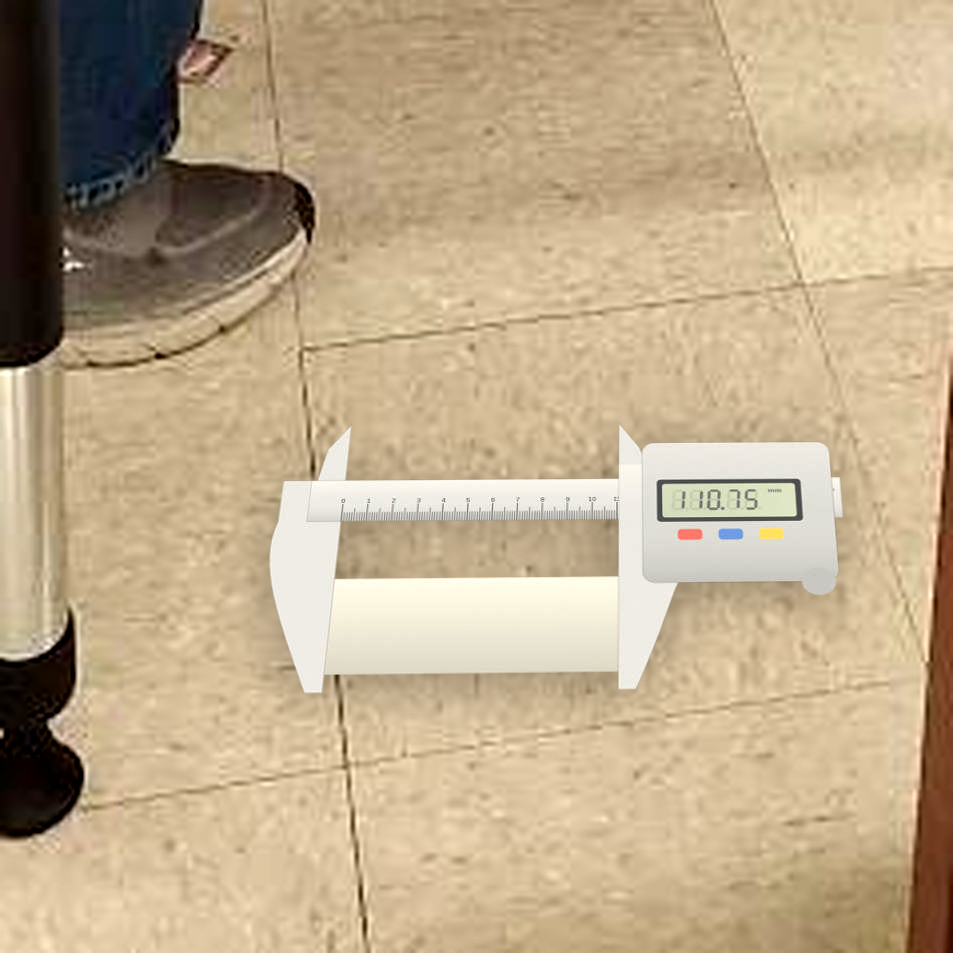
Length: mm 110.75
